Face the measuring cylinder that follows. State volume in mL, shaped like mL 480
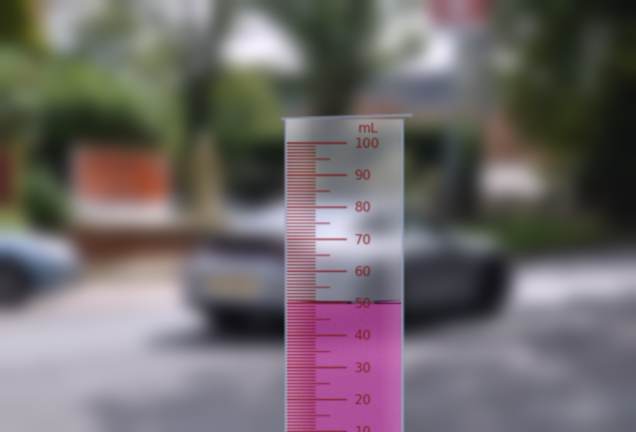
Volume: mL 50
